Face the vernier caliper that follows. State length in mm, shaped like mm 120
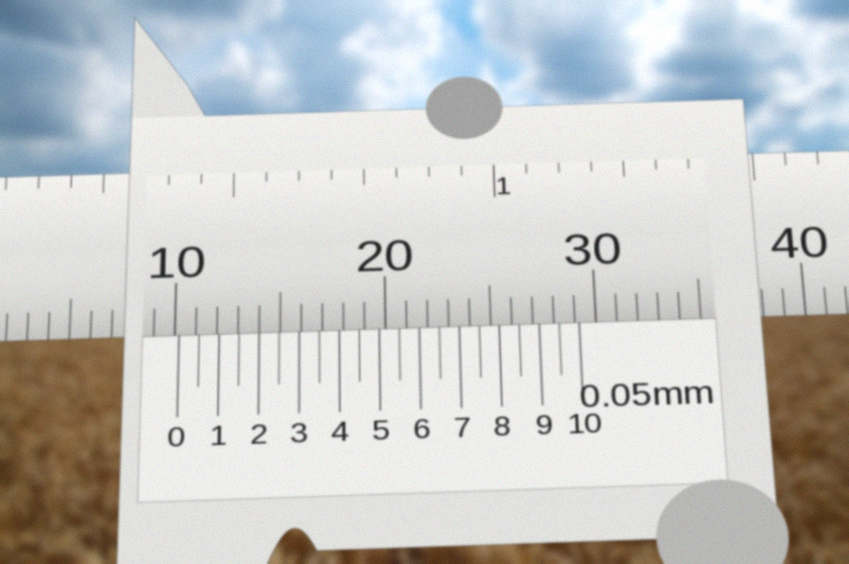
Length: mm 10.2
